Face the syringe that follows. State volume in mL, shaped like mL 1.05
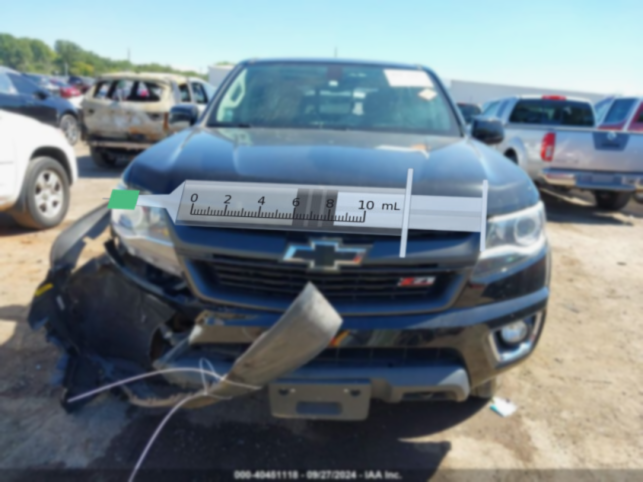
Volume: mL 6
